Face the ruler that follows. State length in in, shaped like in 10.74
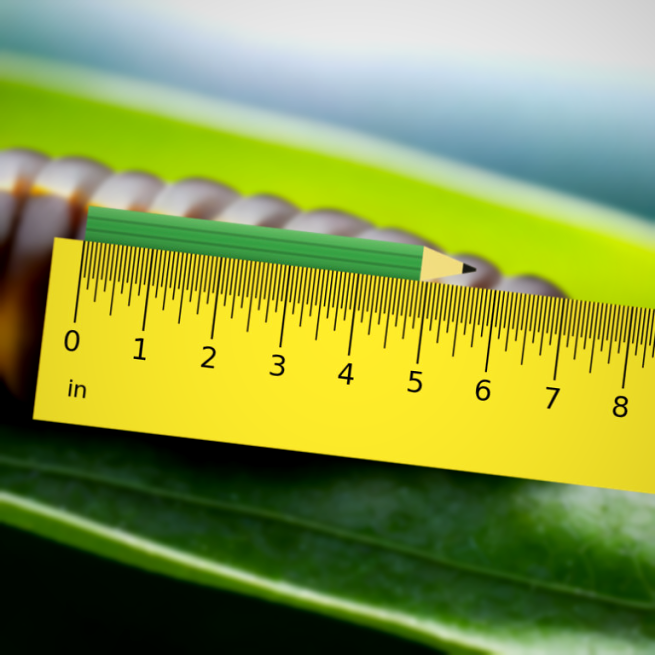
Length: in 5.6875
